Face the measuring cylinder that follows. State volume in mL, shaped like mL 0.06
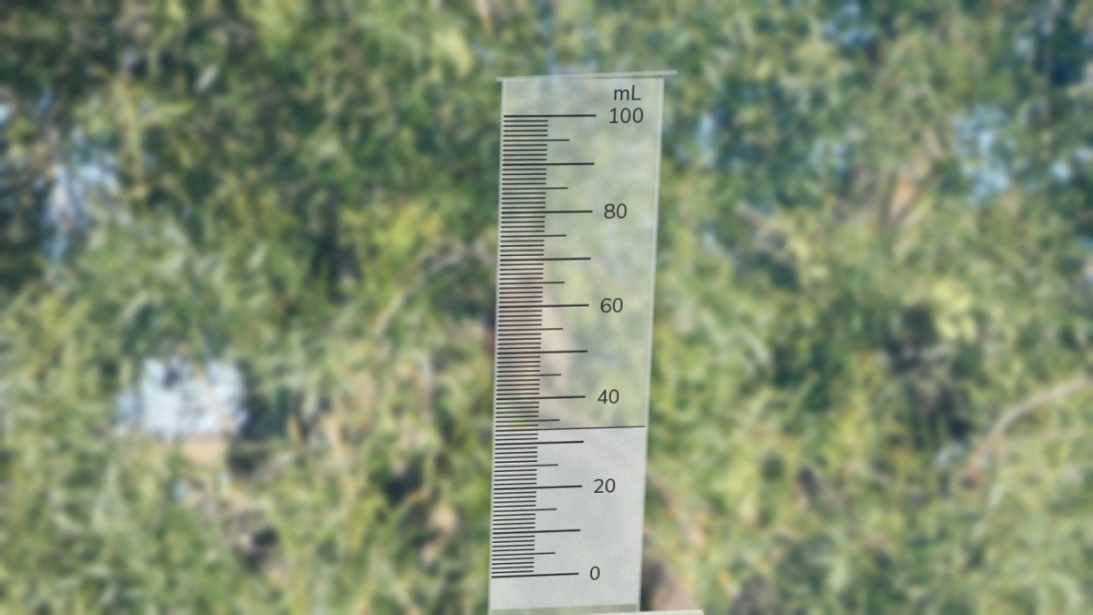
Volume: mL 33
